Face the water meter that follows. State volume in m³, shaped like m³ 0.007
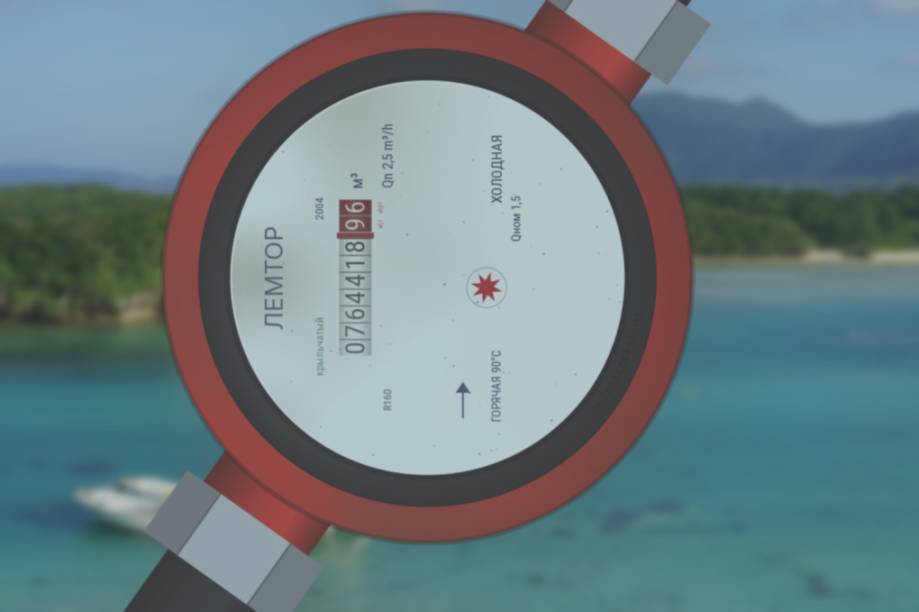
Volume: m³ 764418.96
